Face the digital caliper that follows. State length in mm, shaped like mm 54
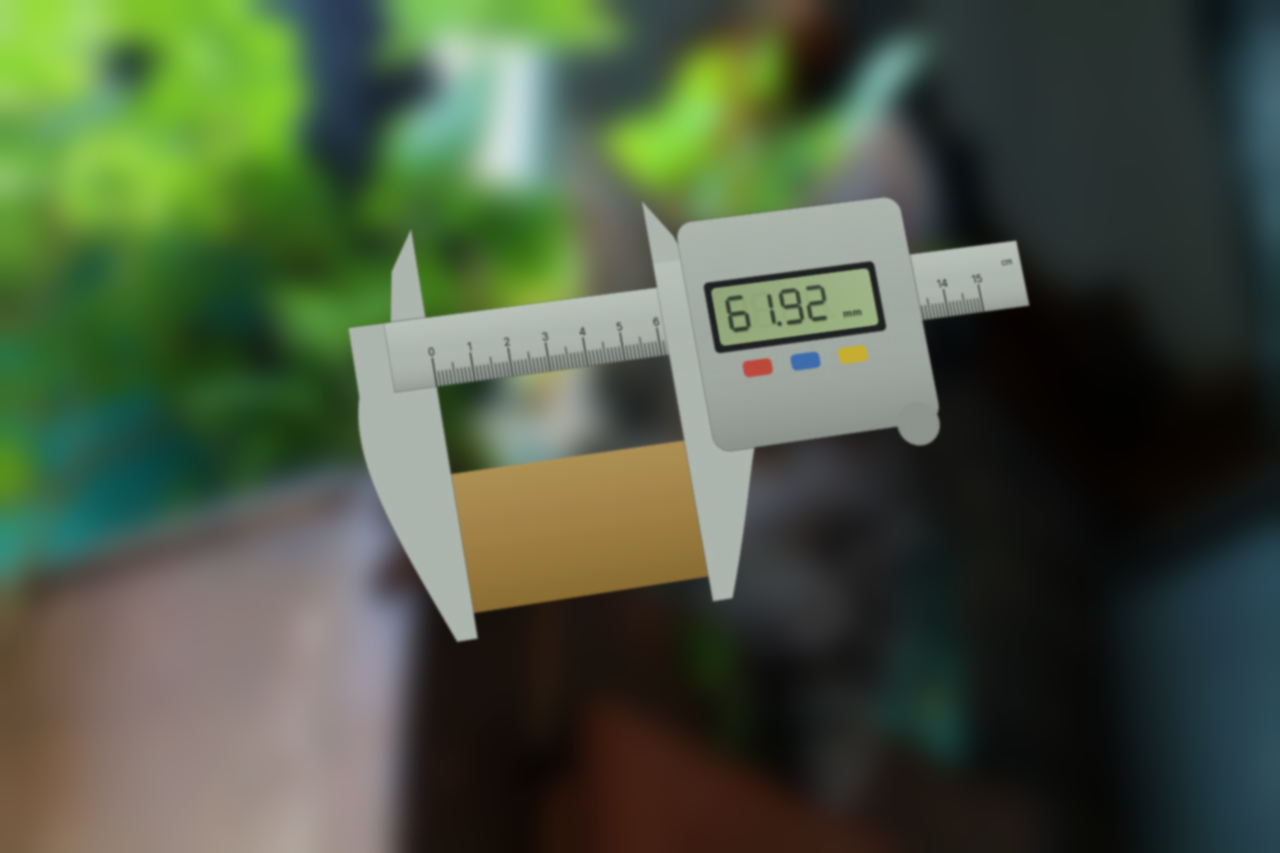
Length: mm 61.92
